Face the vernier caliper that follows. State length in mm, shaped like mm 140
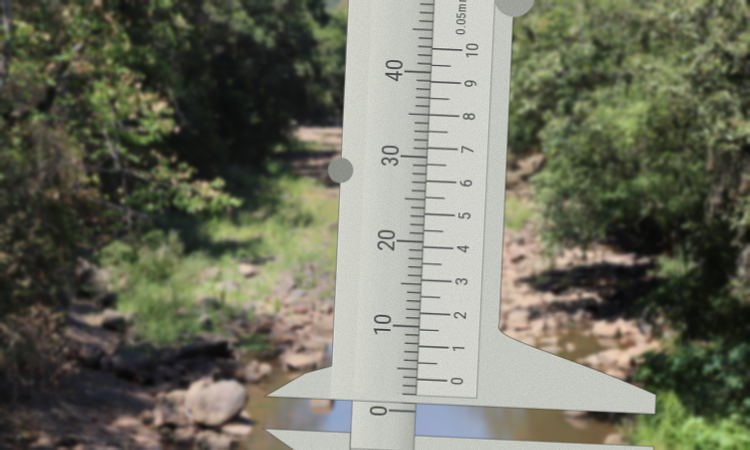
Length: mm 3.8
